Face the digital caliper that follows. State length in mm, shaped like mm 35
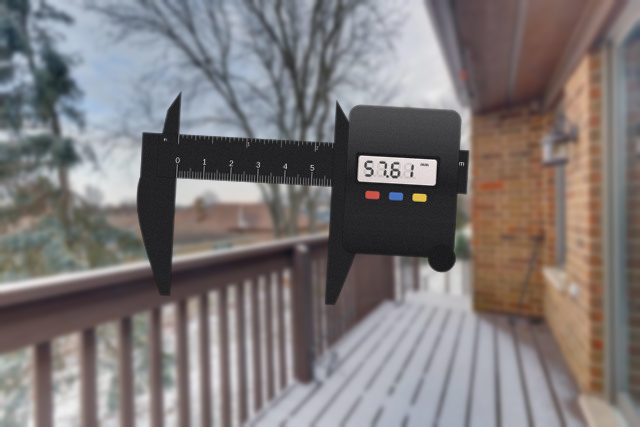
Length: mm 57.61
